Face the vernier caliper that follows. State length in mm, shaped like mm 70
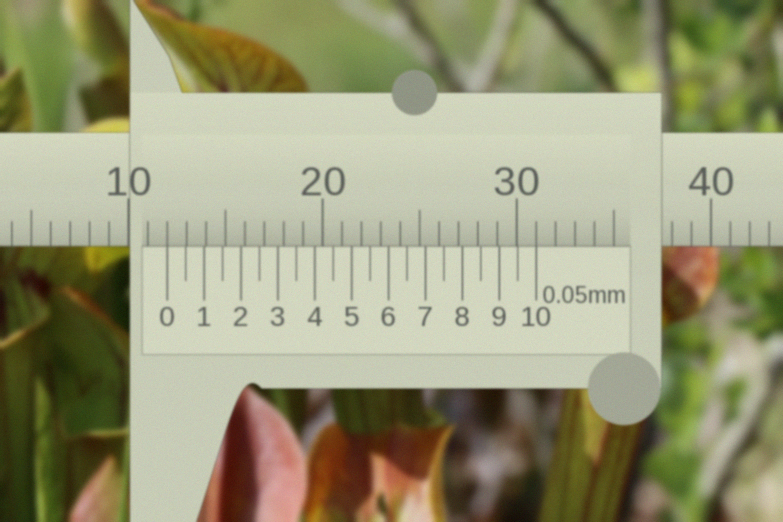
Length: mm 12.0
